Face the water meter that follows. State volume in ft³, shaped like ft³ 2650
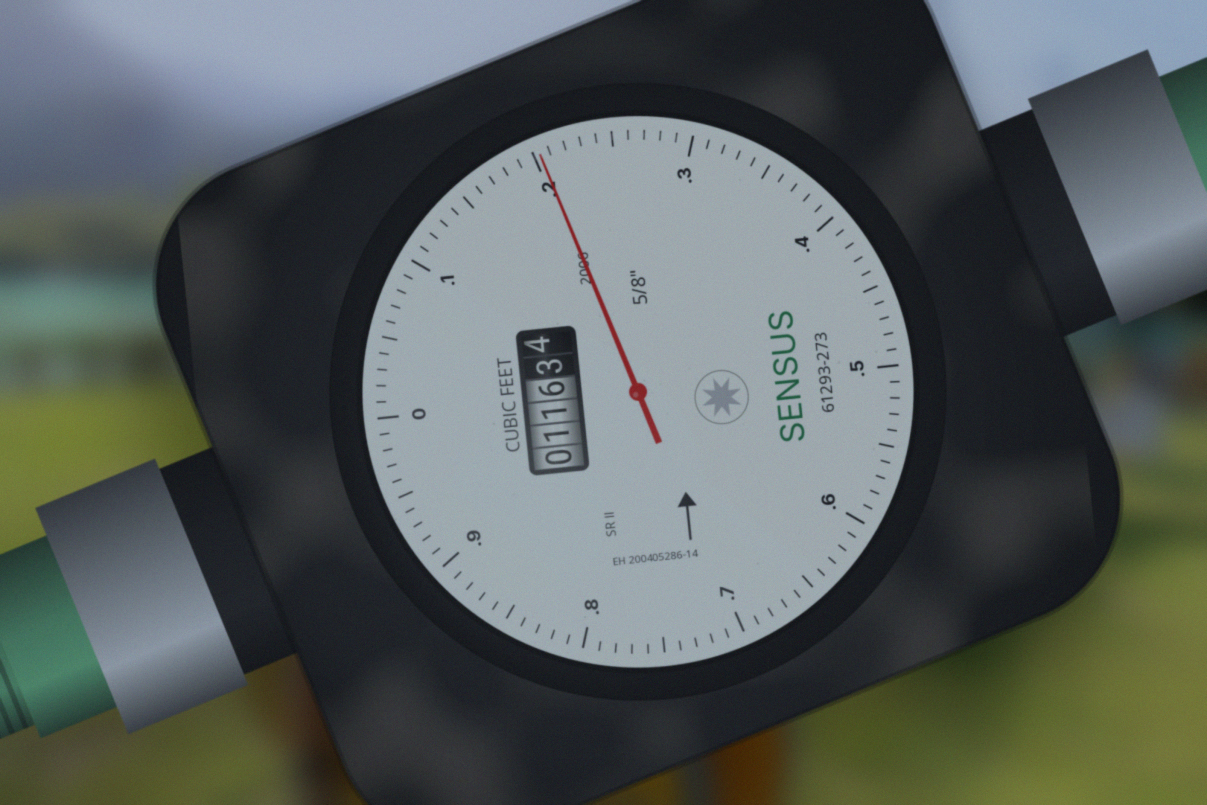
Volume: ft³ 11634.20
